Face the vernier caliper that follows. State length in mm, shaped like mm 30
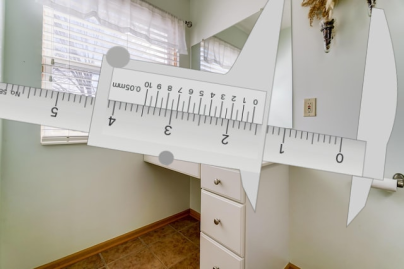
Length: mm 15.8
